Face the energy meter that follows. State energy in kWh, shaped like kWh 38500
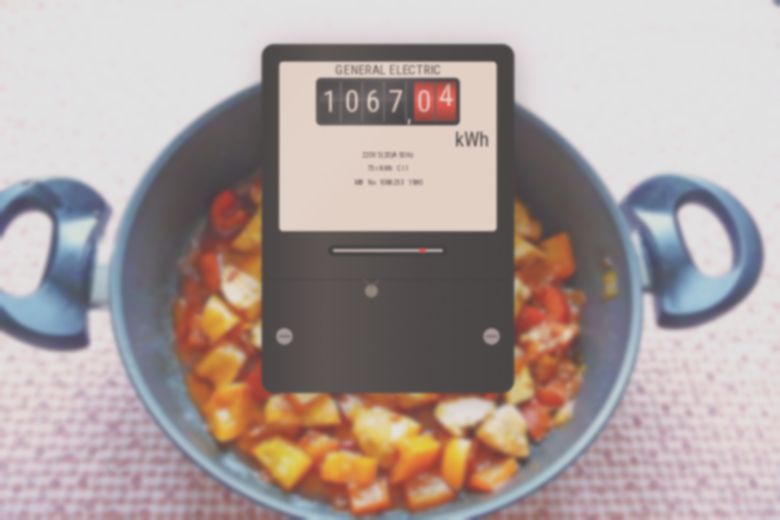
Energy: kWh 1067.04
